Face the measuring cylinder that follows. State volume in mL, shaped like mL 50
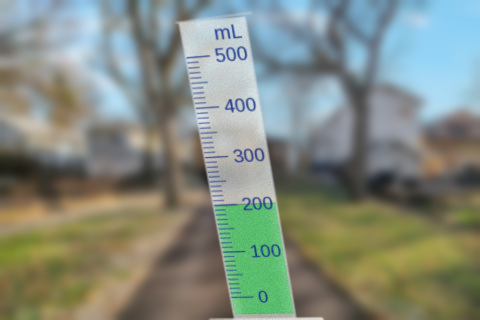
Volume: mL 200
